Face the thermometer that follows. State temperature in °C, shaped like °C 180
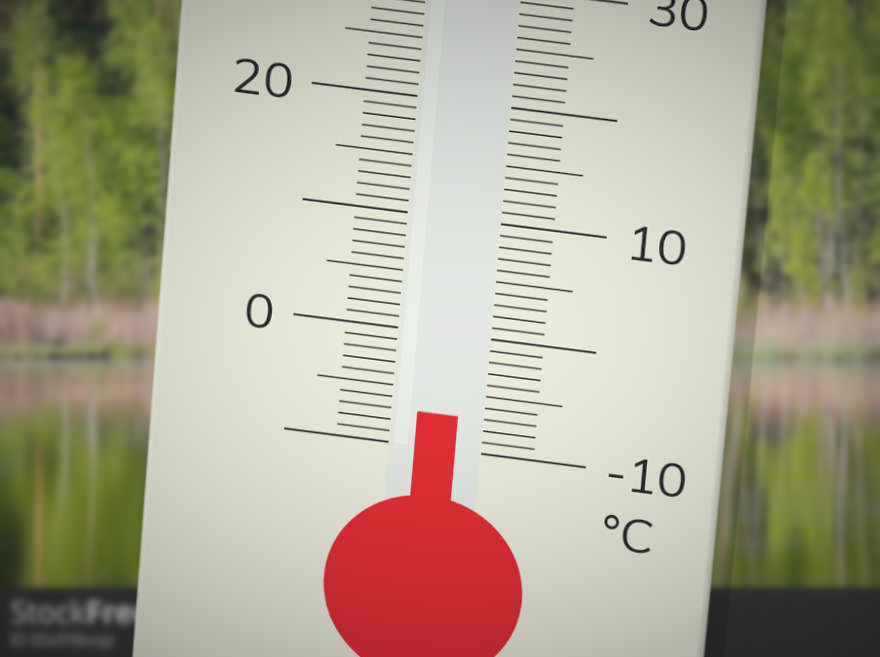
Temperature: °C -7
